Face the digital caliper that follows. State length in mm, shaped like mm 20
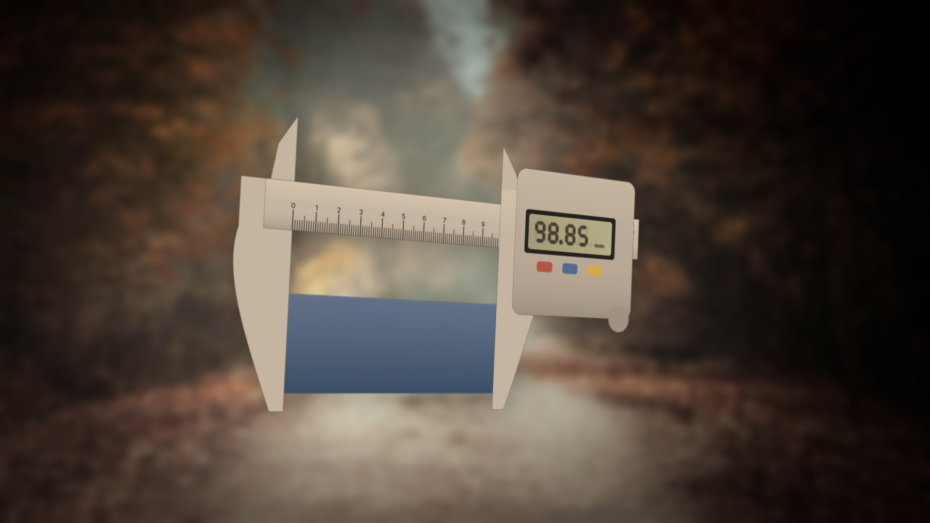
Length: mm 98.85
